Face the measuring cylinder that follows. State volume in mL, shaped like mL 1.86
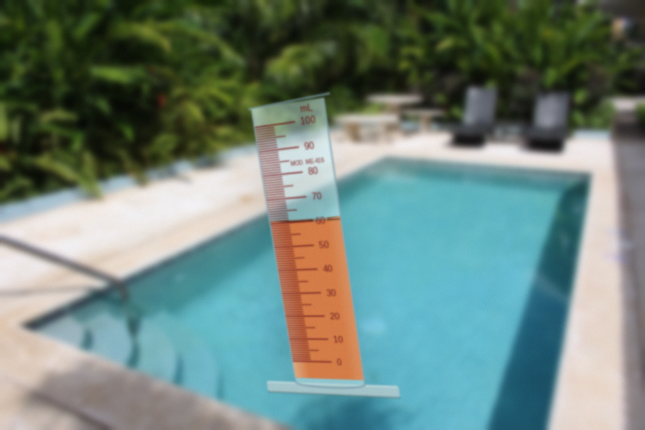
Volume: mL 60
